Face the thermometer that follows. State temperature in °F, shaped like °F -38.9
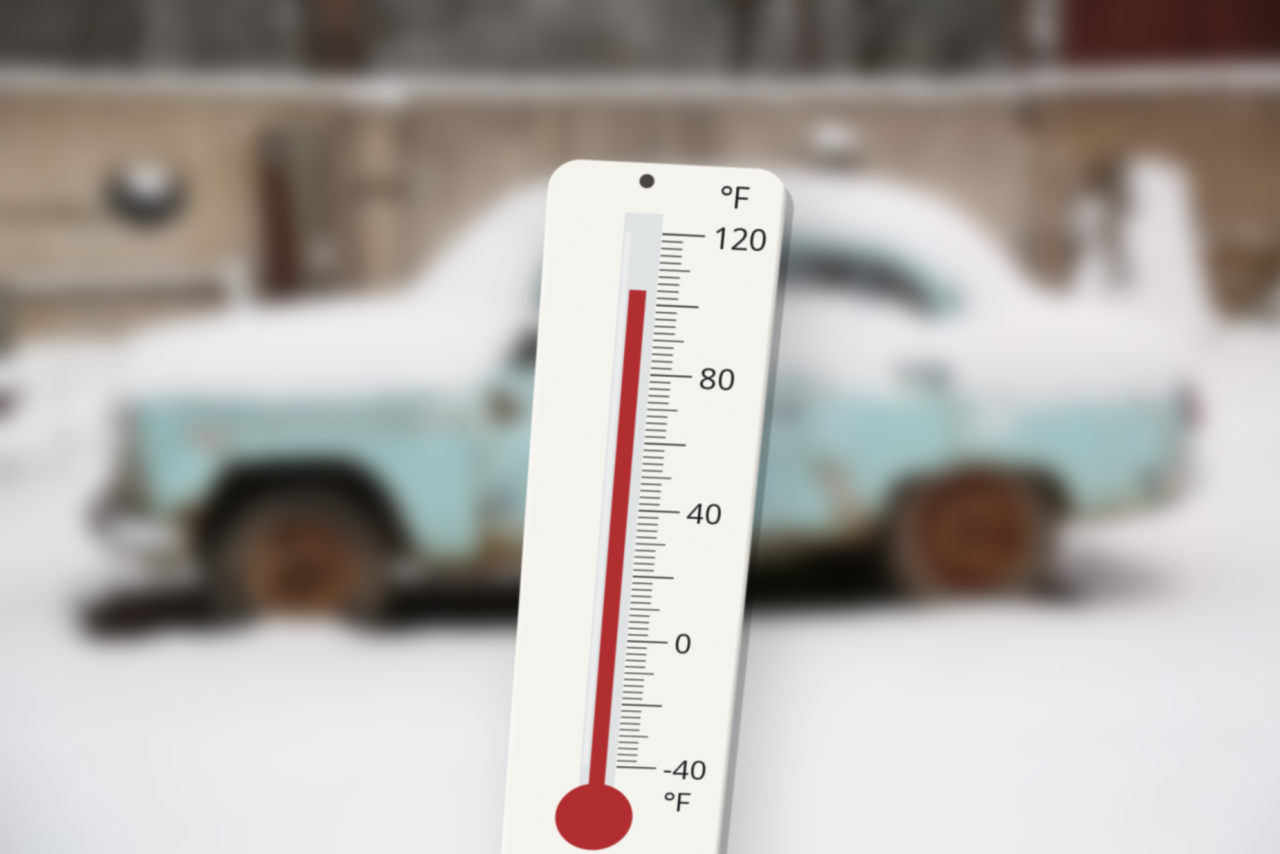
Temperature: °F 104
